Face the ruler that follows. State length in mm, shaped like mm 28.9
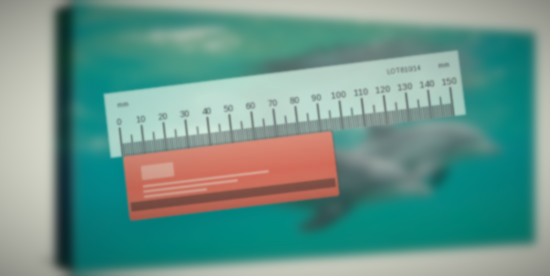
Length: mm 95
